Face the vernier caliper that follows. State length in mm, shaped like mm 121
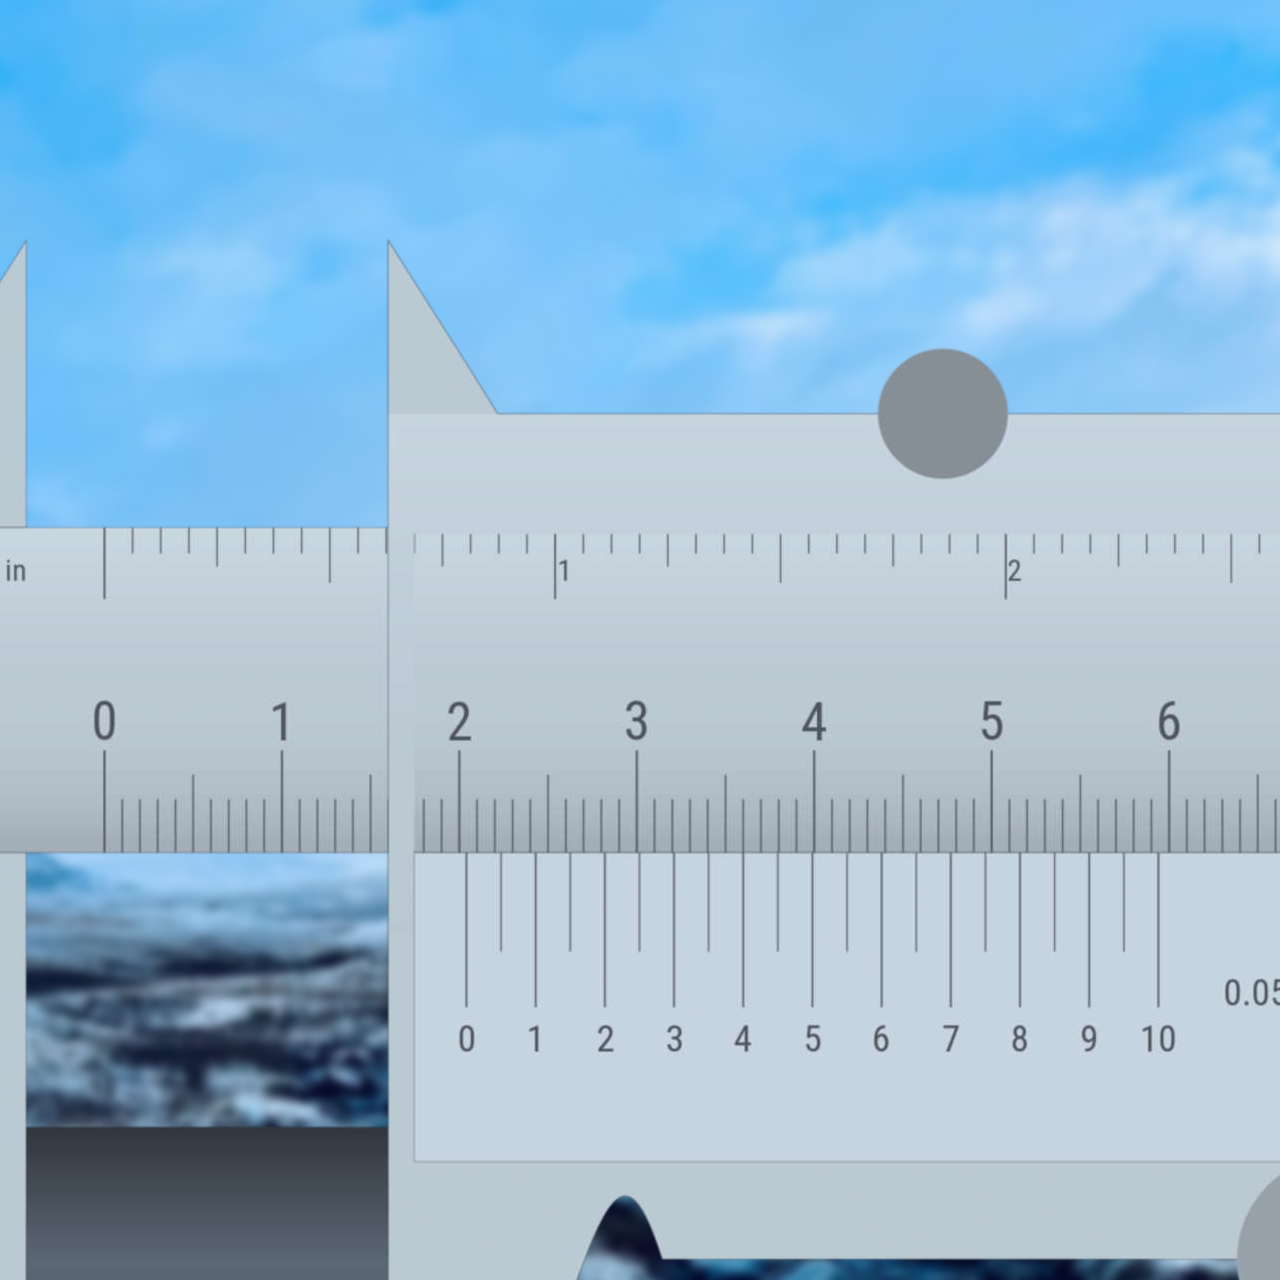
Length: mm 20.4
